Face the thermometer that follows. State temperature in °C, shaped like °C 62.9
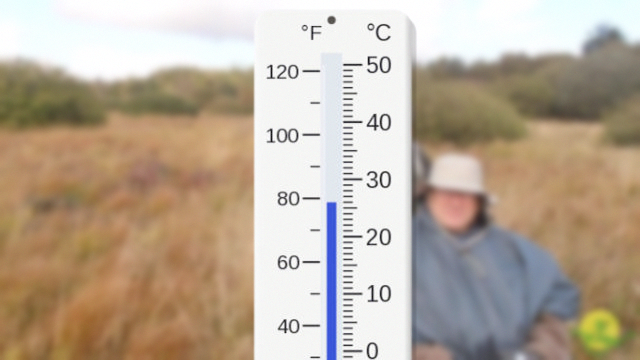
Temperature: °C 26
